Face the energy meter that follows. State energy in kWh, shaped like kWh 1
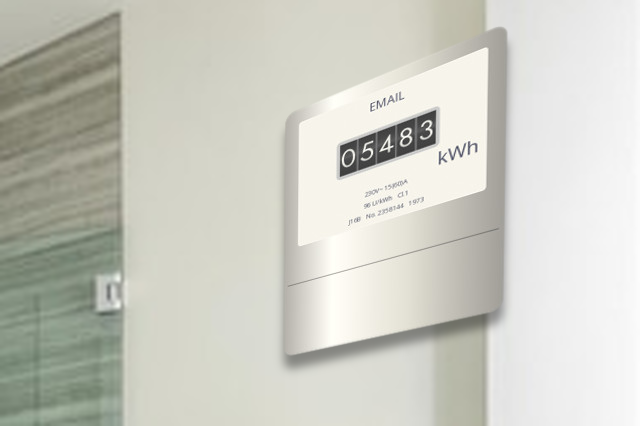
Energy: kWh 5483
